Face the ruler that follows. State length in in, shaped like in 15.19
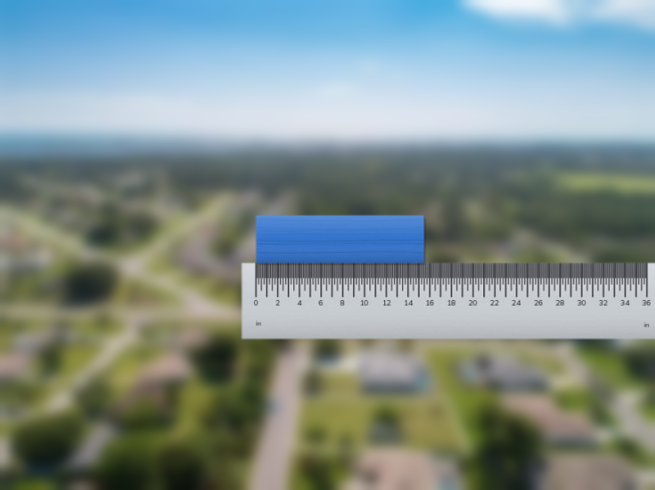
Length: in 15.5
